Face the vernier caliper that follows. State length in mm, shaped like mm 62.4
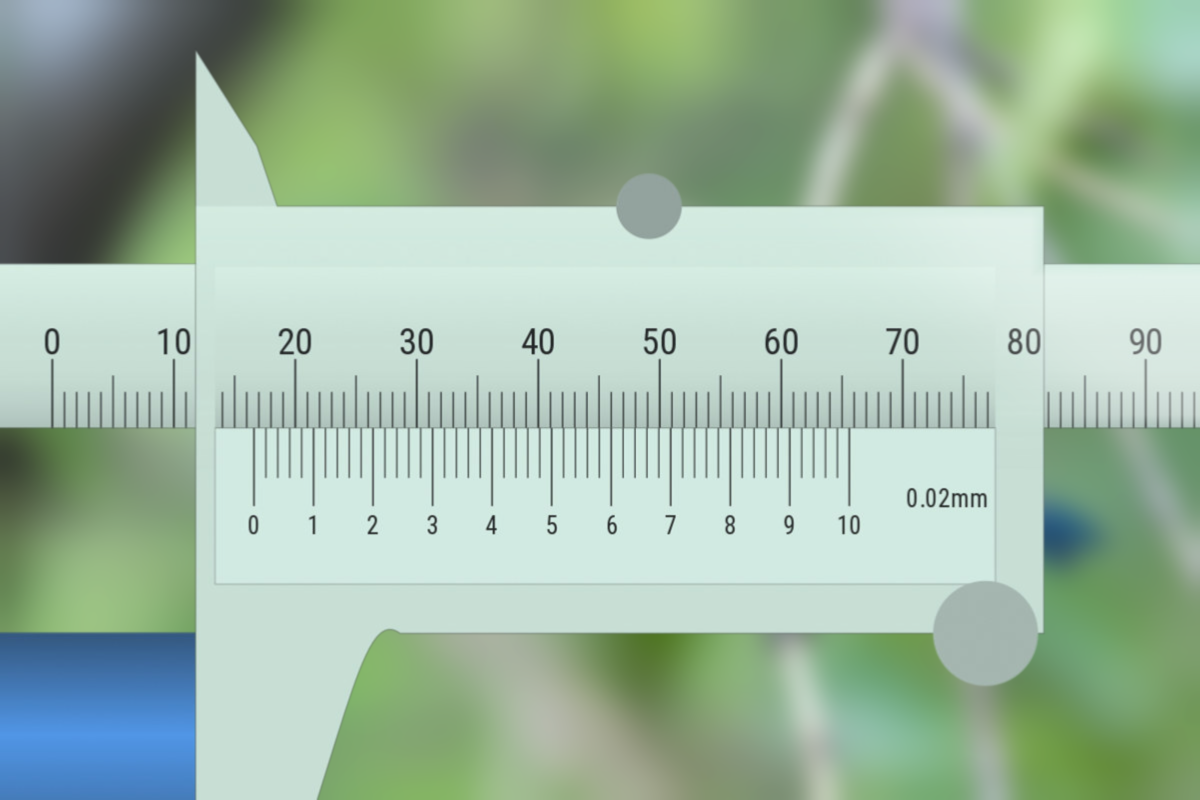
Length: mm 16.6
